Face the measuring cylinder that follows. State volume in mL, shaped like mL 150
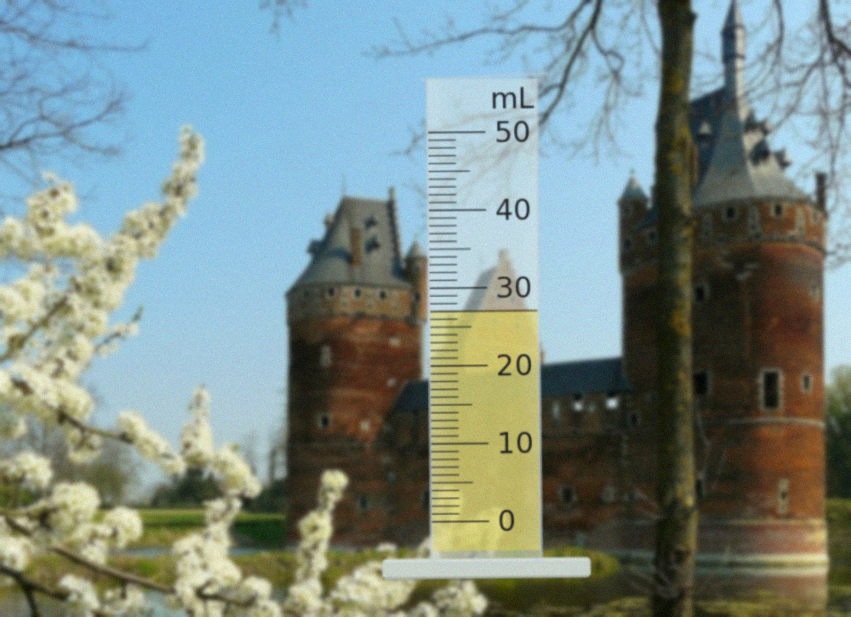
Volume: mL 27
